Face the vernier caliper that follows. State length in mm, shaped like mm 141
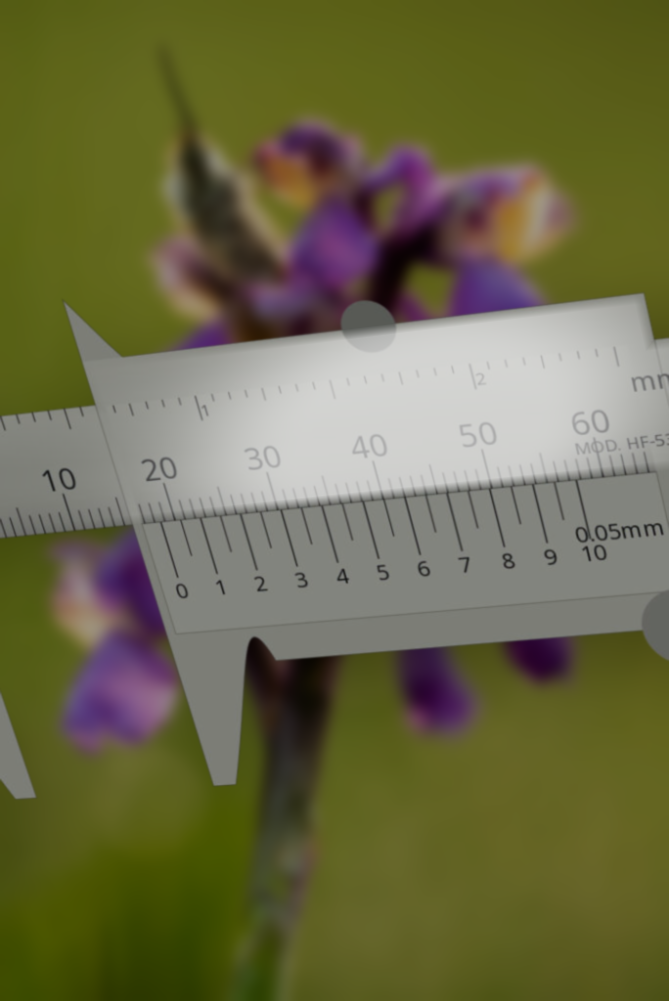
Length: mm 18.6
